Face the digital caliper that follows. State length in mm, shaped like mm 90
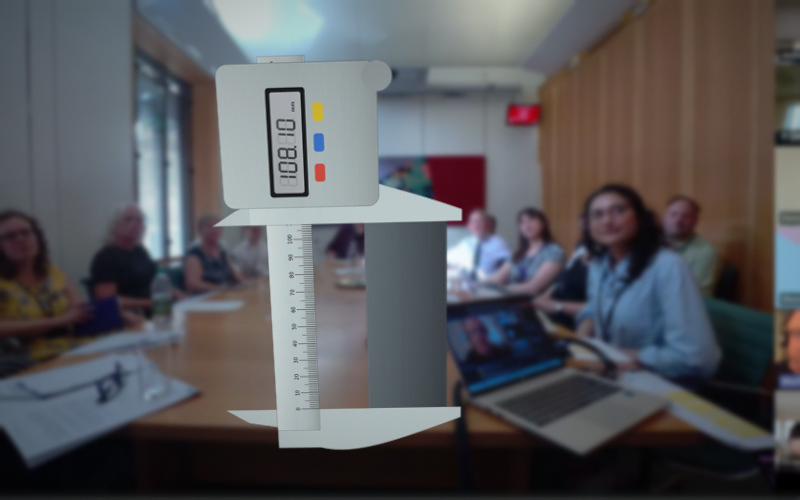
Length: mm 108.10
